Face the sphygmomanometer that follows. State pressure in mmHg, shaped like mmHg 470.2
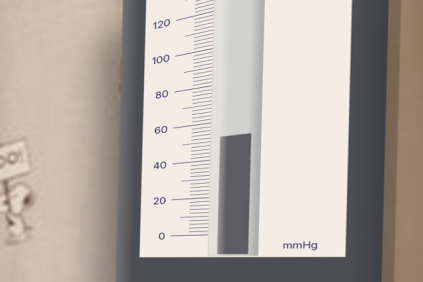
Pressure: mmHg 52
